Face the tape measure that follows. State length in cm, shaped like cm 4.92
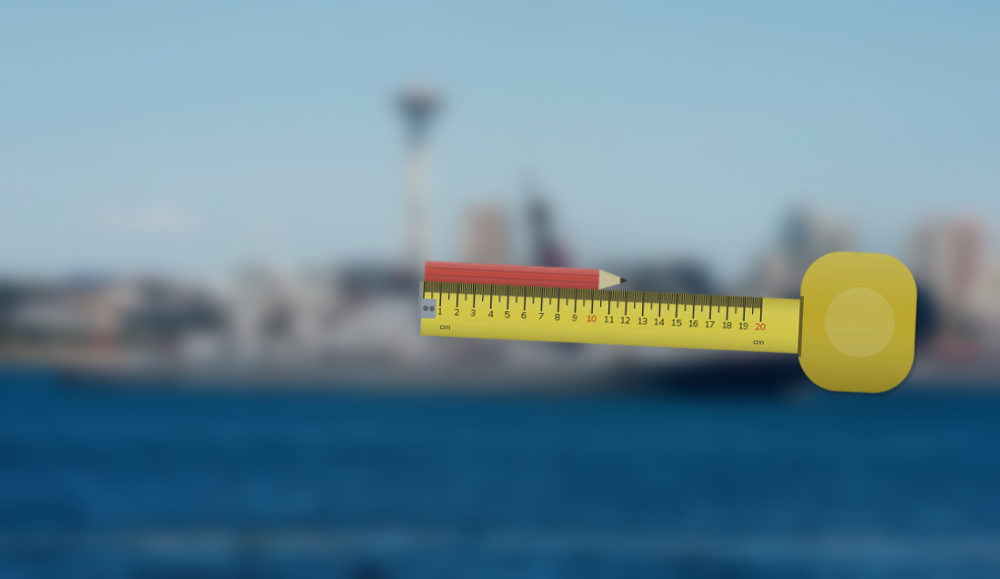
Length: cm 12
